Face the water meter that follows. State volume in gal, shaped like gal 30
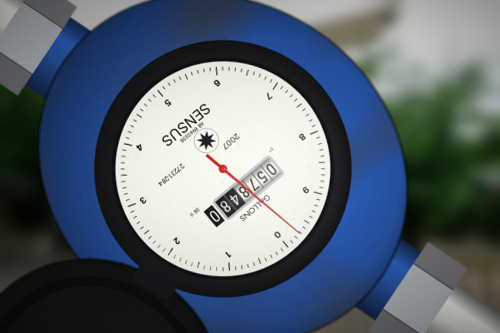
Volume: gal 578479.7
